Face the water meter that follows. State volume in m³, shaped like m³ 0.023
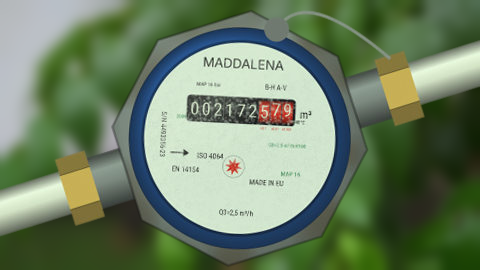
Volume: m³ 2172.579
